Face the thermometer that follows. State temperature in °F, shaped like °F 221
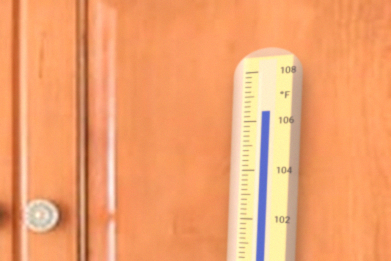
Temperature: °F 106.4
